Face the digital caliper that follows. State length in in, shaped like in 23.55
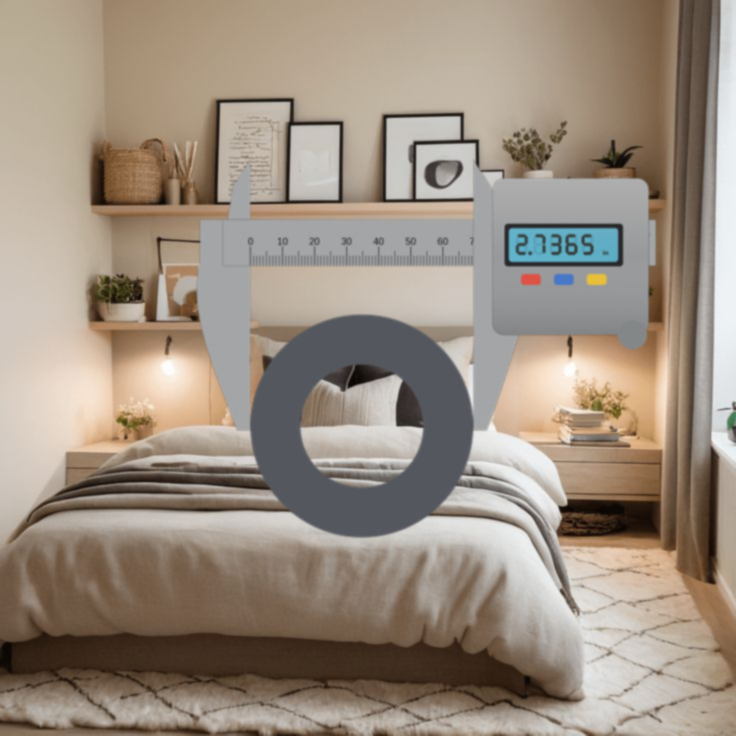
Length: in 2.7365
